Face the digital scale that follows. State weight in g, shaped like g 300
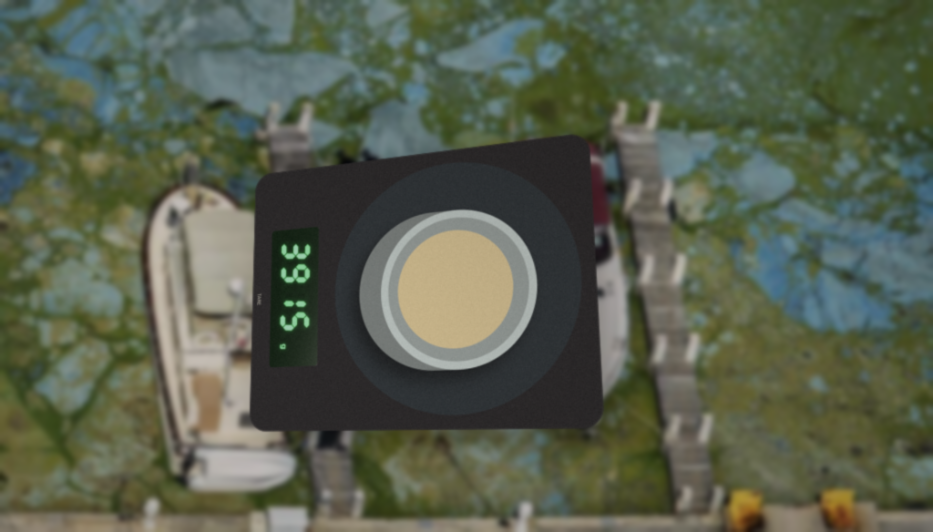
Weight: g 3915
